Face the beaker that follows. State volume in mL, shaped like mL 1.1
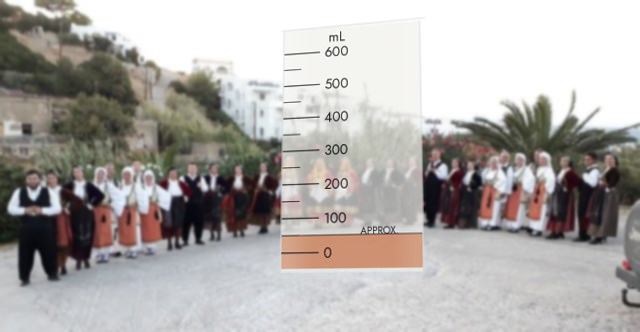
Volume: mL 50
